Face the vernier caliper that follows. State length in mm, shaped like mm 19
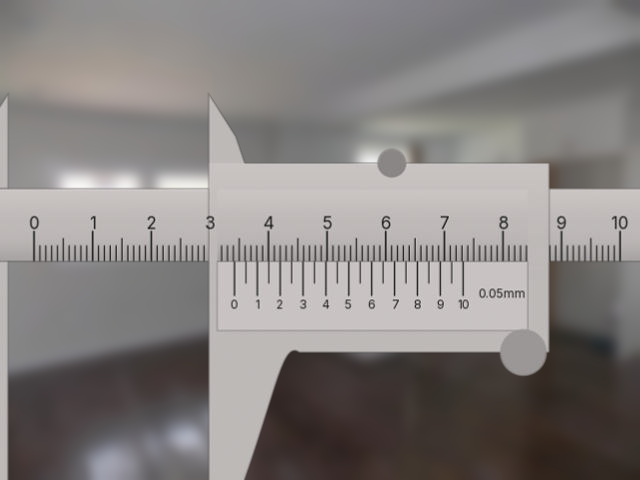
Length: mm 34.2
